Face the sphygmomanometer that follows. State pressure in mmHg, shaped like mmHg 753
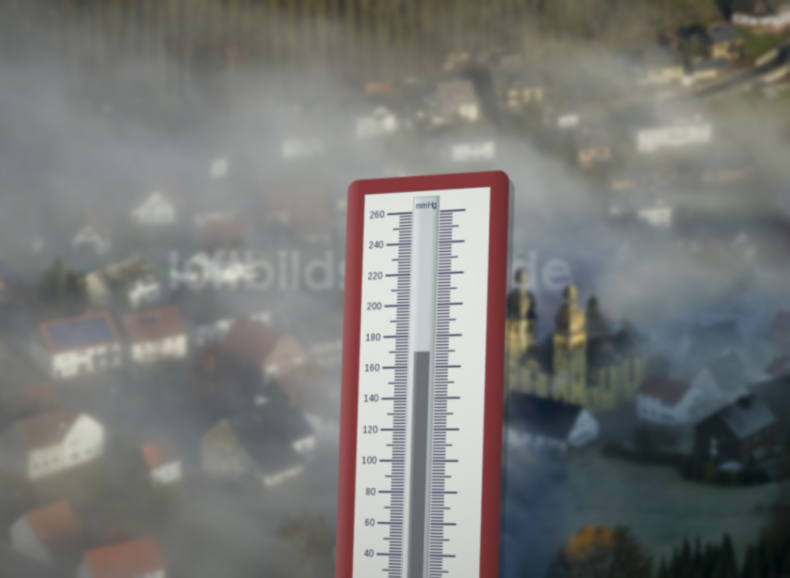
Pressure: mmHg 170
